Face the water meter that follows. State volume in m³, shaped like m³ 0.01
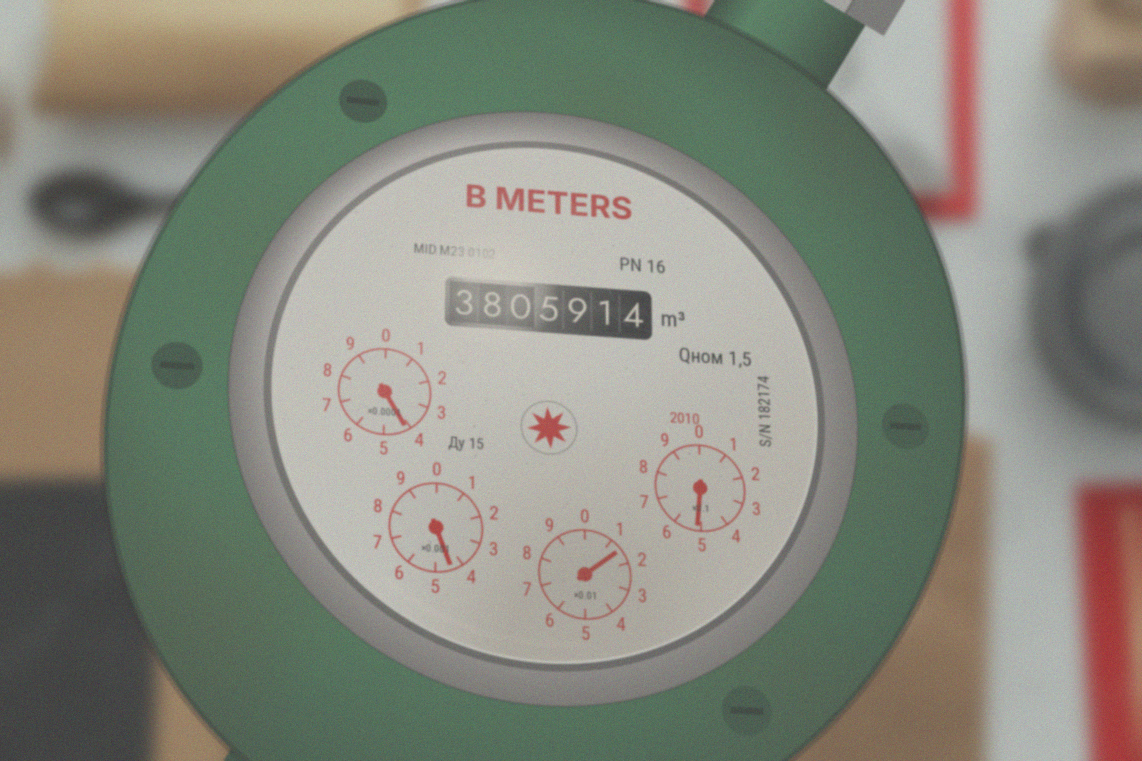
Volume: m³ 3805914.5144
